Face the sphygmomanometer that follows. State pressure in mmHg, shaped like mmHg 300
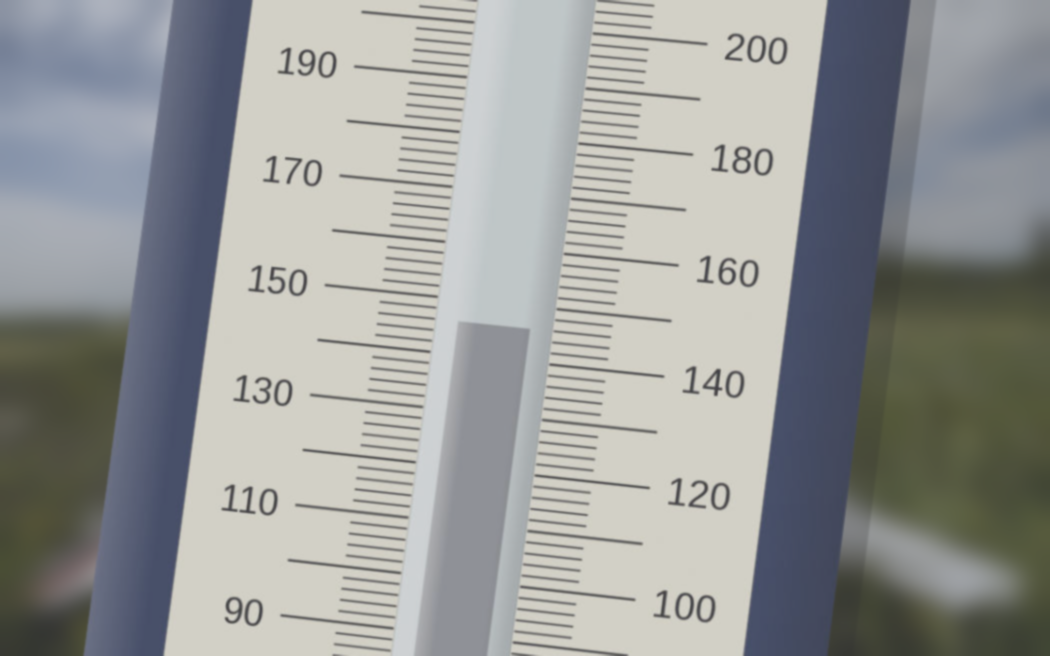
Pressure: mmHg 146
